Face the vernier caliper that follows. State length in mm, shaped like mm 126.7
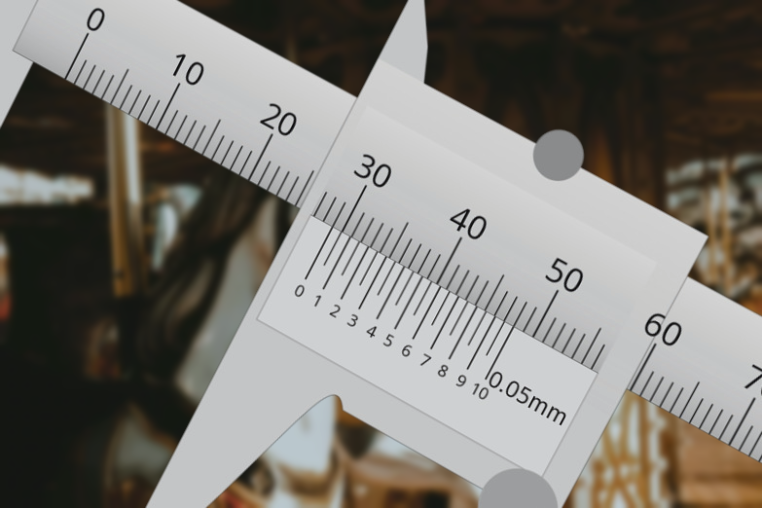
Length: mm 29.0
